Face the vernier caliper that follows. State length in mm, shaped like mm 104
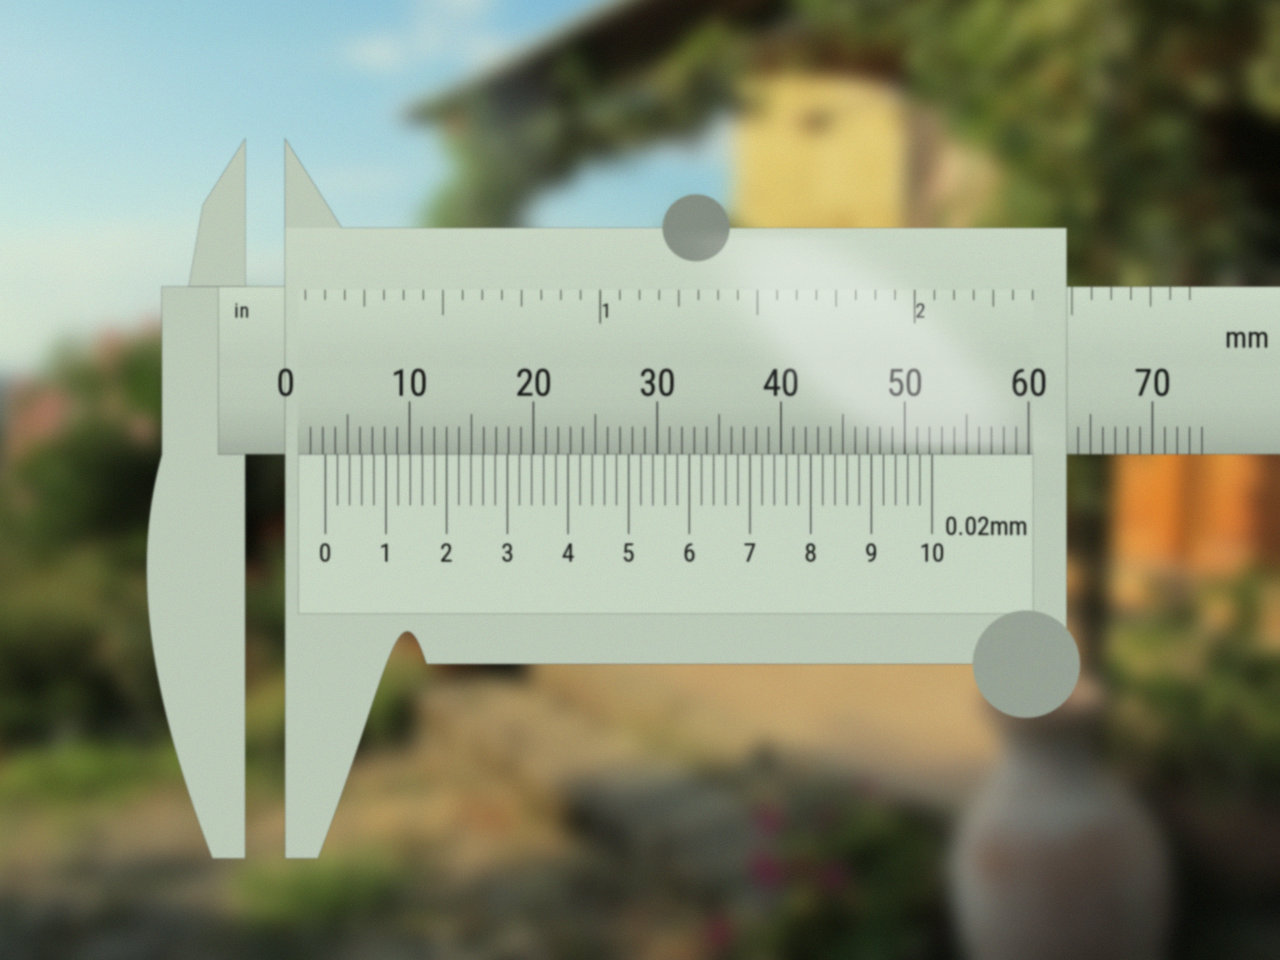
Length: mm 3.2
